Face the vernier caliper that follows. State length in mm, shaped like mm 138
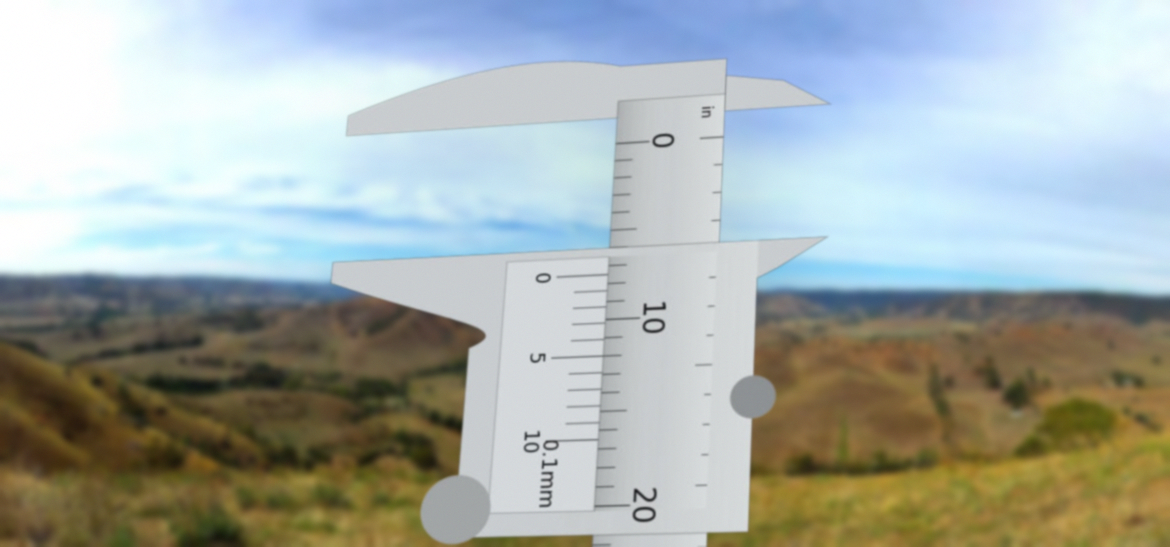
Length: mm 7.5
